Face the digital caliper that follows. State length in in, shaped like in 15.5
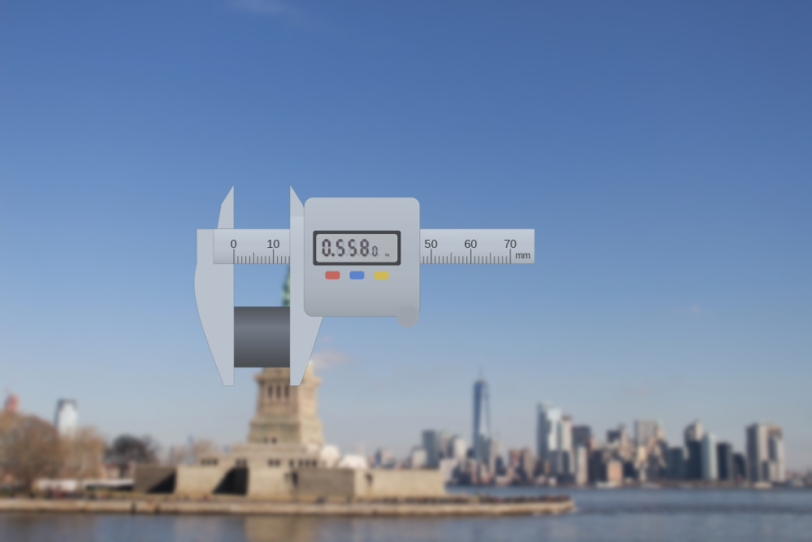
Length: in 0.5580
